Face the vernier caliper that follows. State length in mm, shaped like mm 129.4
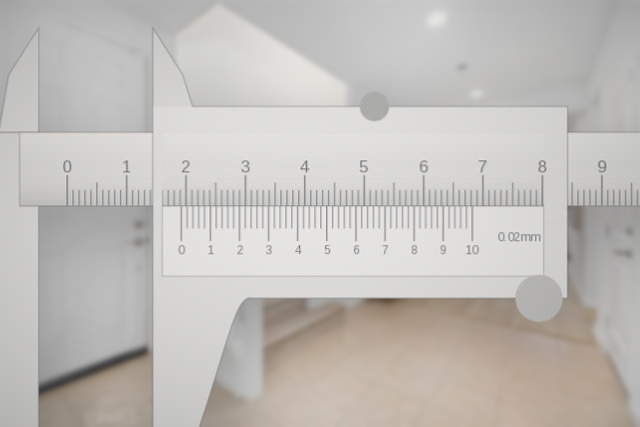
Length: mm 19.2
